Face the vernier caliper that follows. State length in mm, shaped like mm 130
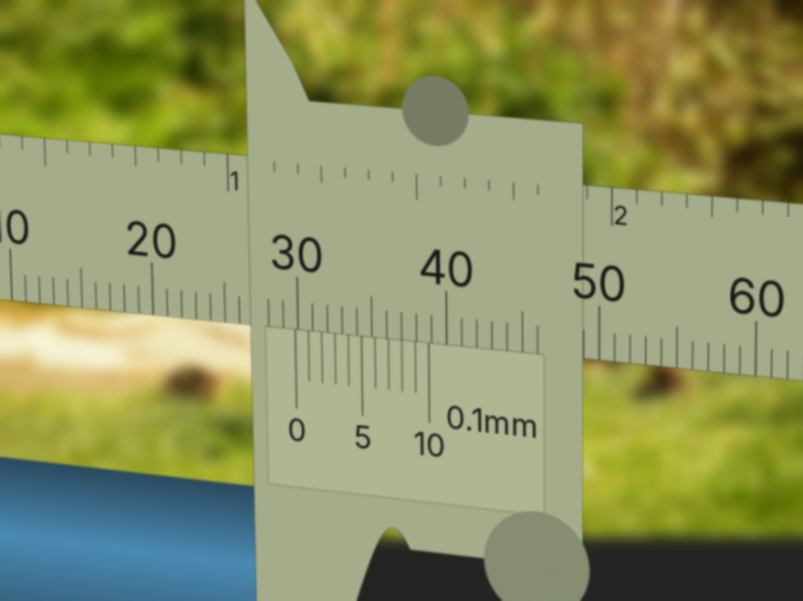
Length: mm 29.8
